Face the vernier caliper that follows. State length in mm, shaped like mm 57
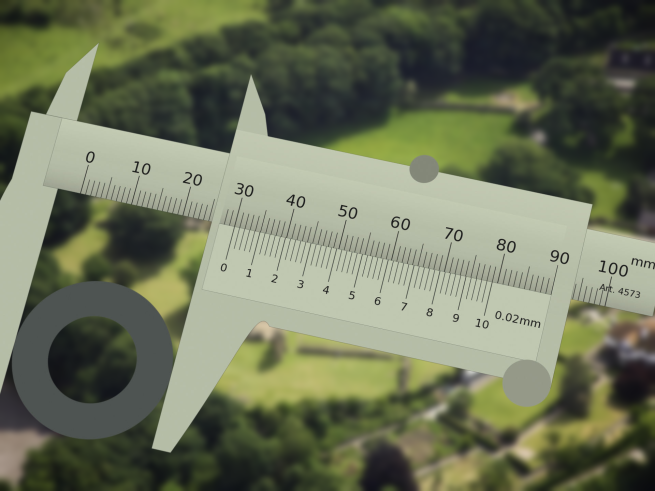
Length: mm 30.0
